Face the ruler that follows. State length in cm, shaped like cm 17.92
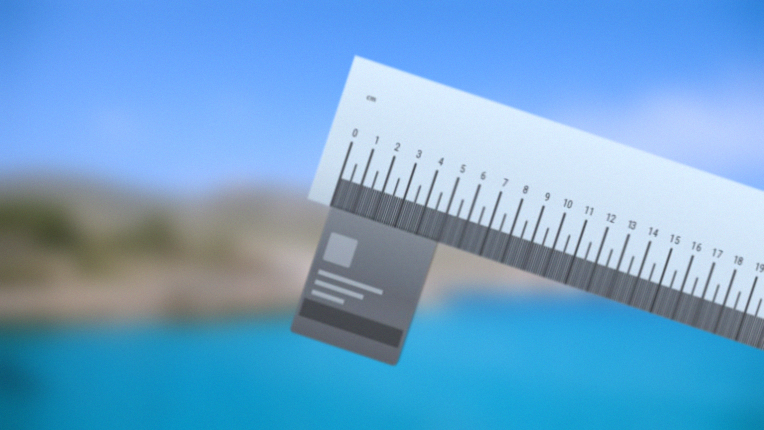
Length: cm 5
